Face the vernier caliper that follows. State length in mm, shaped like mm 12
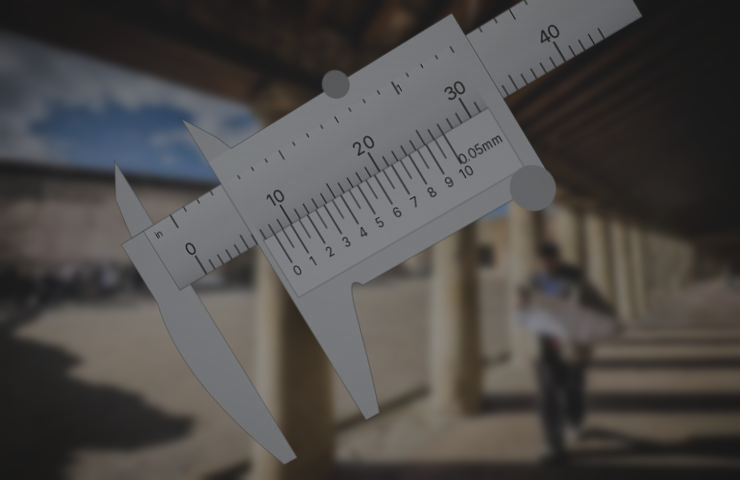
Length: mm 8.0
